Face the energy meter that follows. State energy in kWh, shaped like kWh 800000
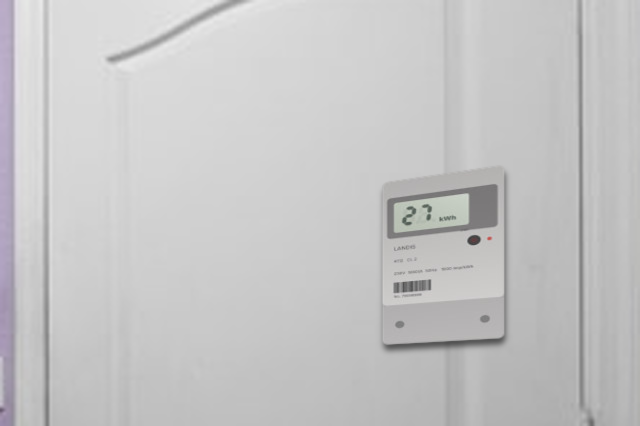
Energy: kWh 27
